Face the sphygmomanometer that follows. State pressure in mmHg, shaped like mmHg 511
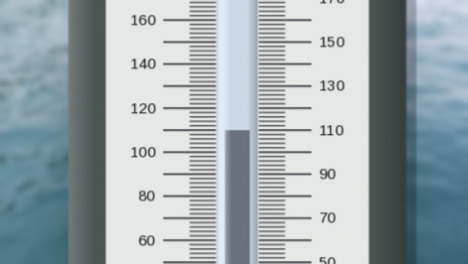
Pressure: mmHg 110
